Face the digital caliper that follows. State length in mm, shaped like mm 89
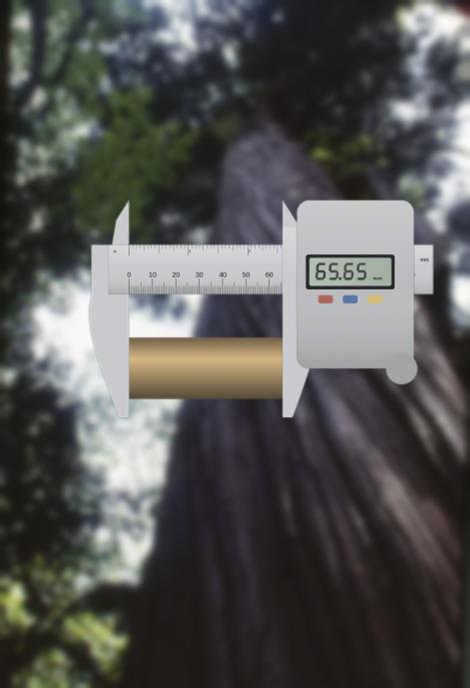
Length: mm 65.65
